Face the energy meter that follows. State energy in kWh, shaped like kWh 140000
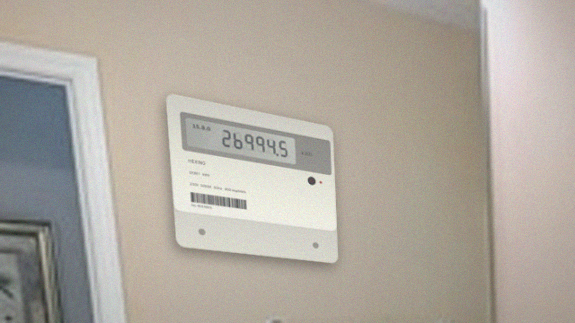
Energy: kWh 26994.5
